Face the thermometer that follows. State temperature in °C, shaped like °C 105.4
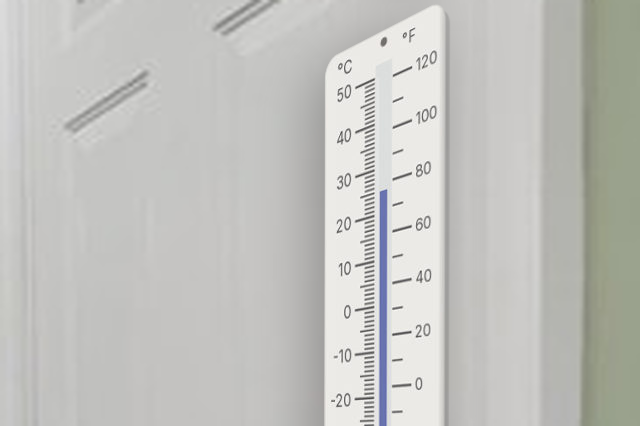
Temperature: °C 25
